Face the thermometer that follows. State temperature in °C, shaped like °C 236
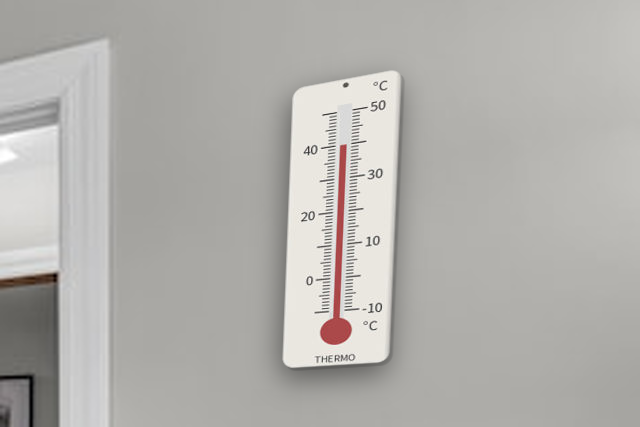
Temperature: °C 40
